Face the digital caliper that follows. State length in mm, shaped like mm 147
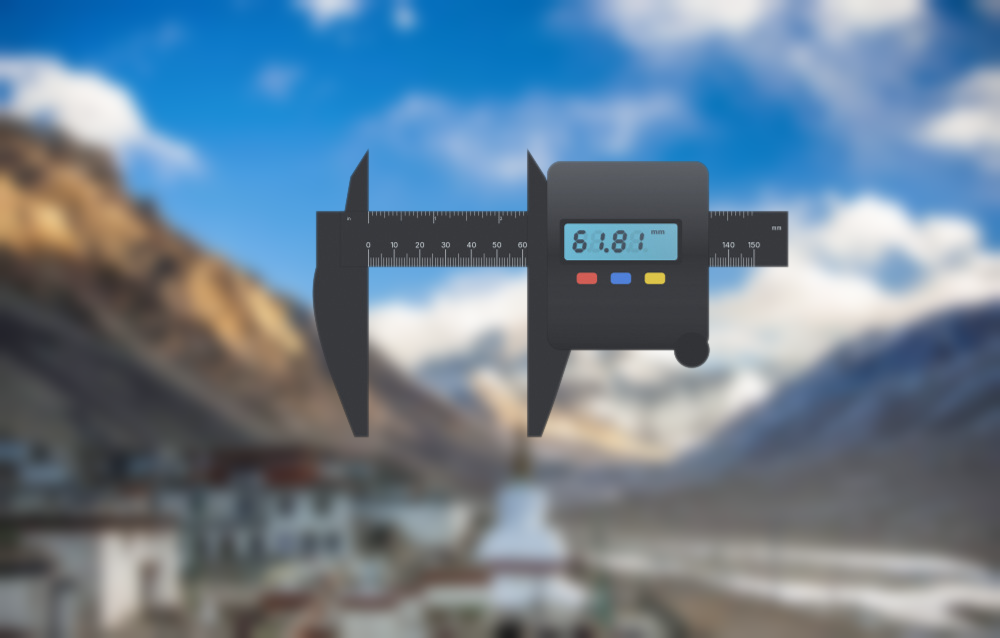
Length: mm 61.81
